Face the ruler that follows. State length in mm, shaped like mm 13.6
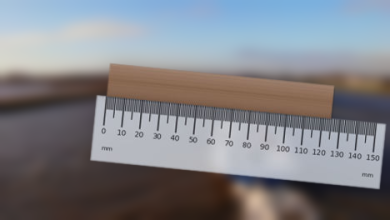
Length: mm 125
